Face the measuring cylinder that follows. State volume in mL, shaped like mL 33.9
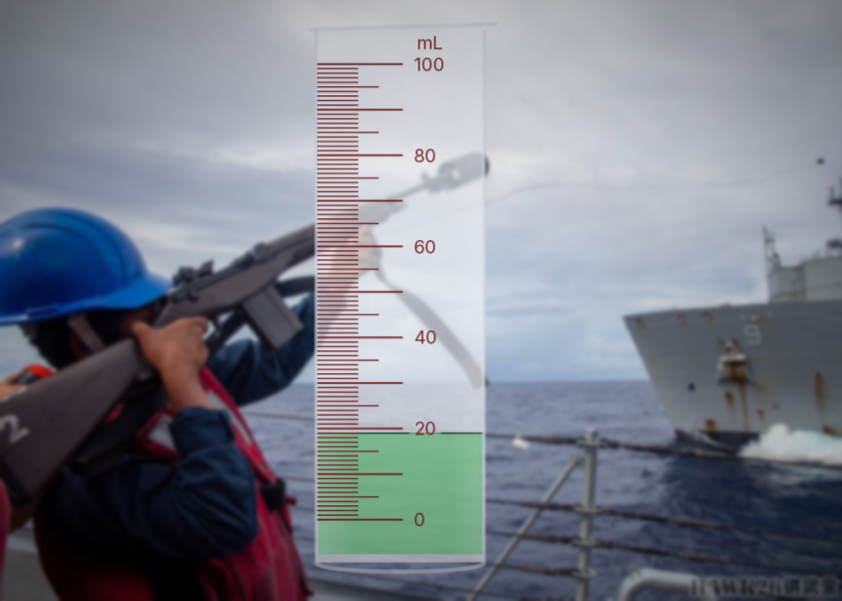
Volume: mL 19
